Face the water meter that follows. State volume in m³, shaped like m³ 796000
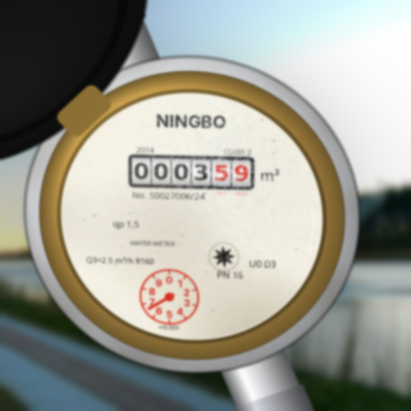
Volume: m³ 3.596
